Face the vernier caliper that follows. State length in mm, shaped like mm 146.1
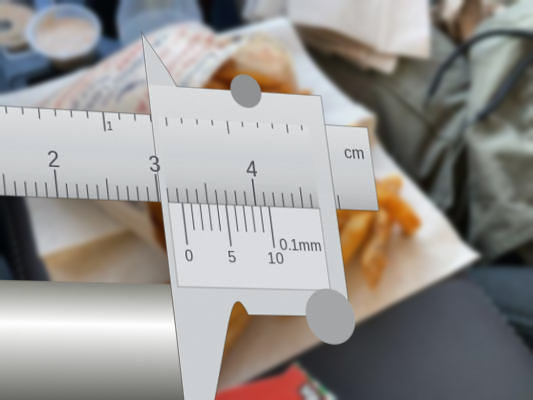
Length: mm 32.4
